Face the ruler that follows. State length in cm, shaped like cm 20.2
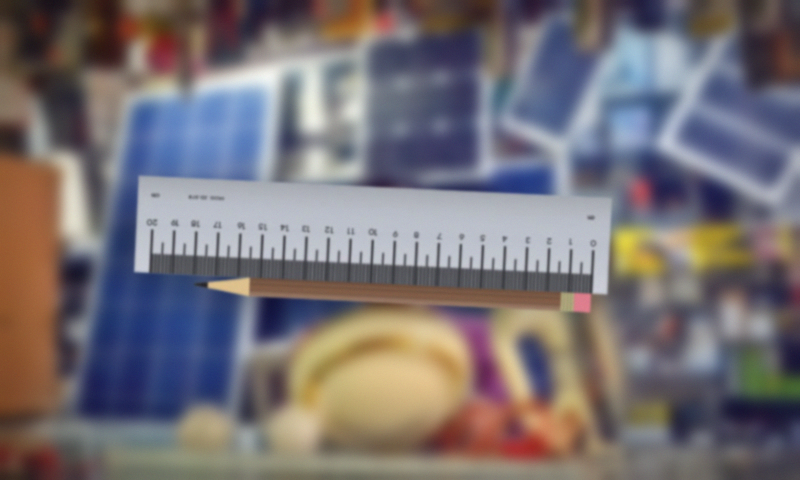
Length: cm 18
